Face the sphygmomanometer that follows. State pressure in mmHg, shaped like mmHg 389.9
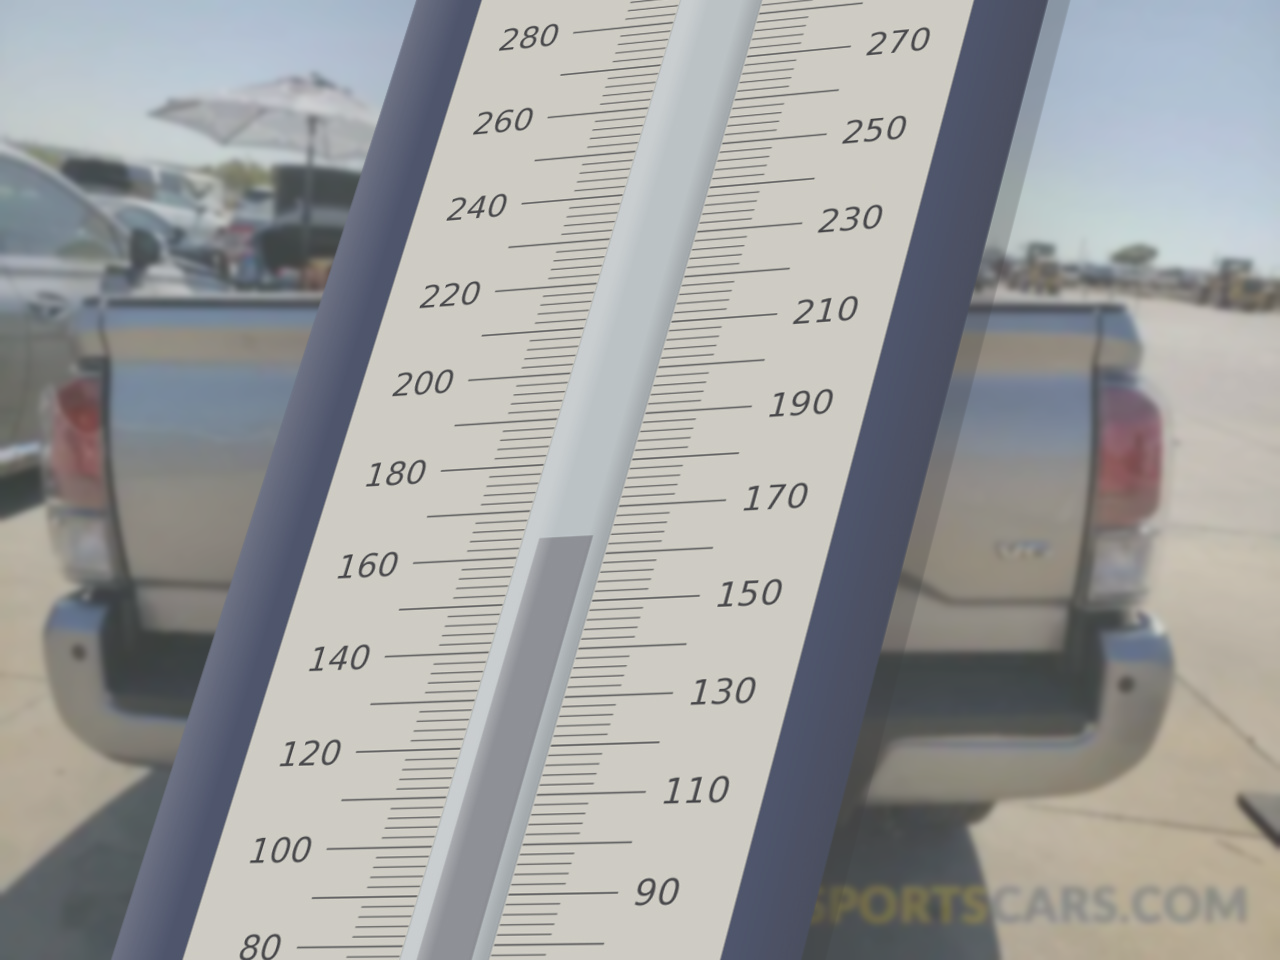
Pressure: mmHg 164
